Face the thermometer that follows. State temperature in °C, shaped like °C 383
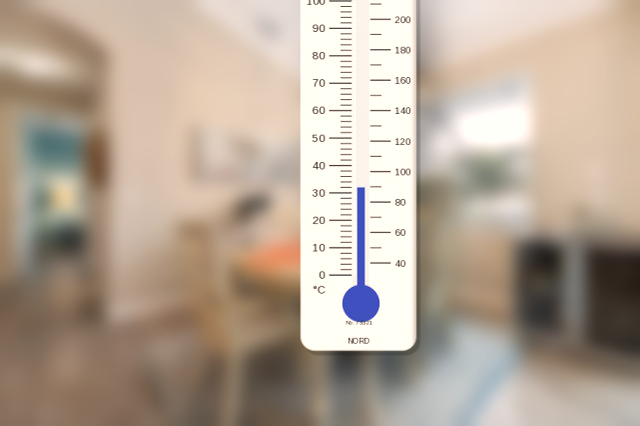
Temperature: °C 32
